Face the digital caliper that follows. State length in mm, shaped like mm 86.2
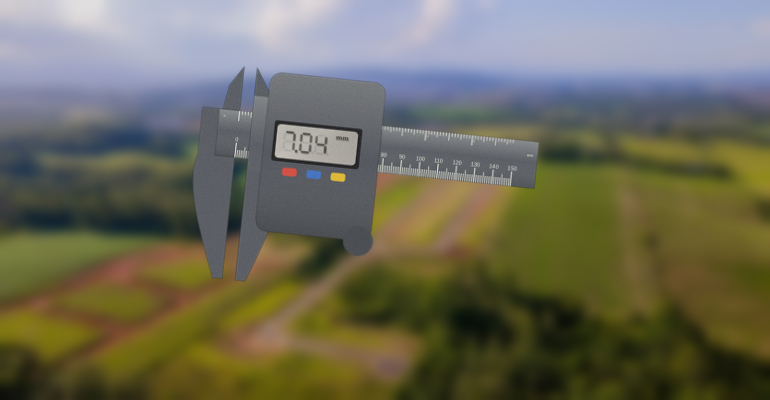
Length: mm 7.04
